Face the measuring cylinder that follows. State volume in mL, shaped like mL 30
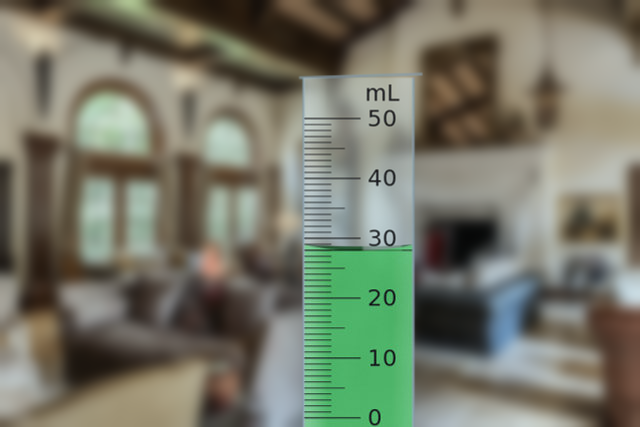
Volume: mL 28
